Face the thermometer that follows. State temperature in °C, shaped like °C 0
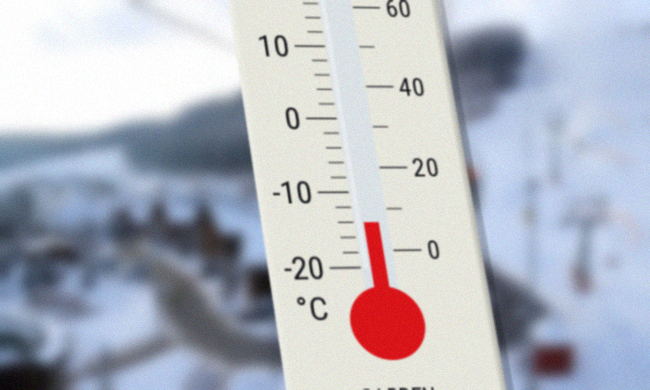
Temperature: °C -14
